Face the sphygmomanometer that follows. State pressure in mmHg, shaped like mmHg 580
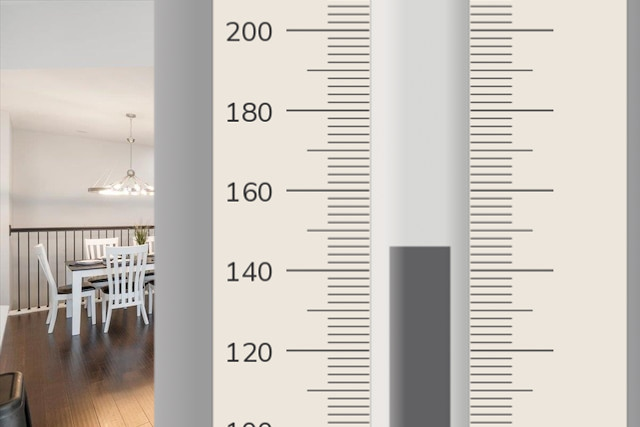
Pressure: mmHg 146
